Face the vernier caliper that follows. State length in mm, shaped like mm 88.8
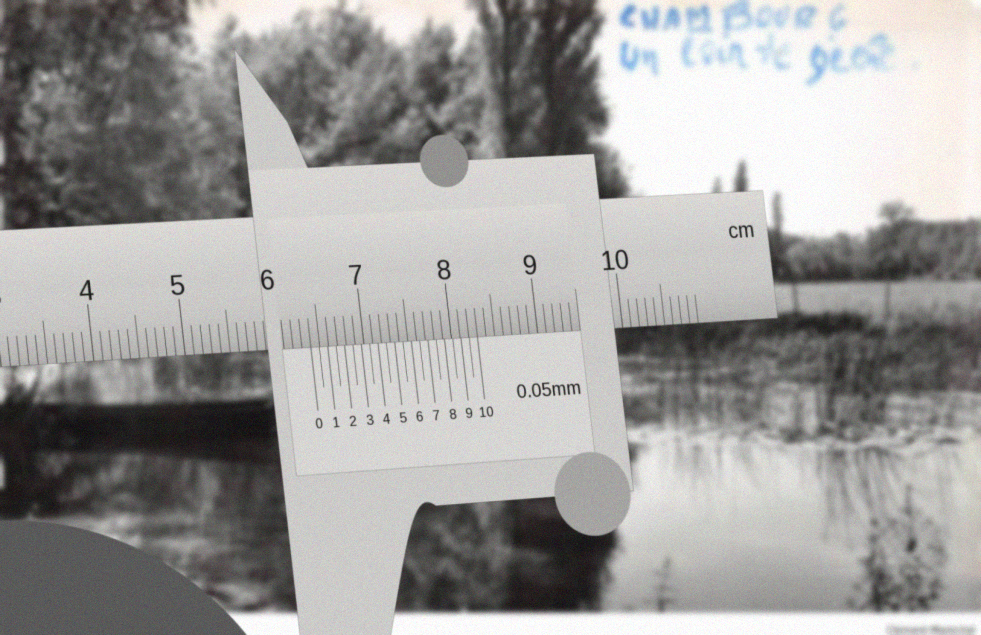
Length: mm 64.0
